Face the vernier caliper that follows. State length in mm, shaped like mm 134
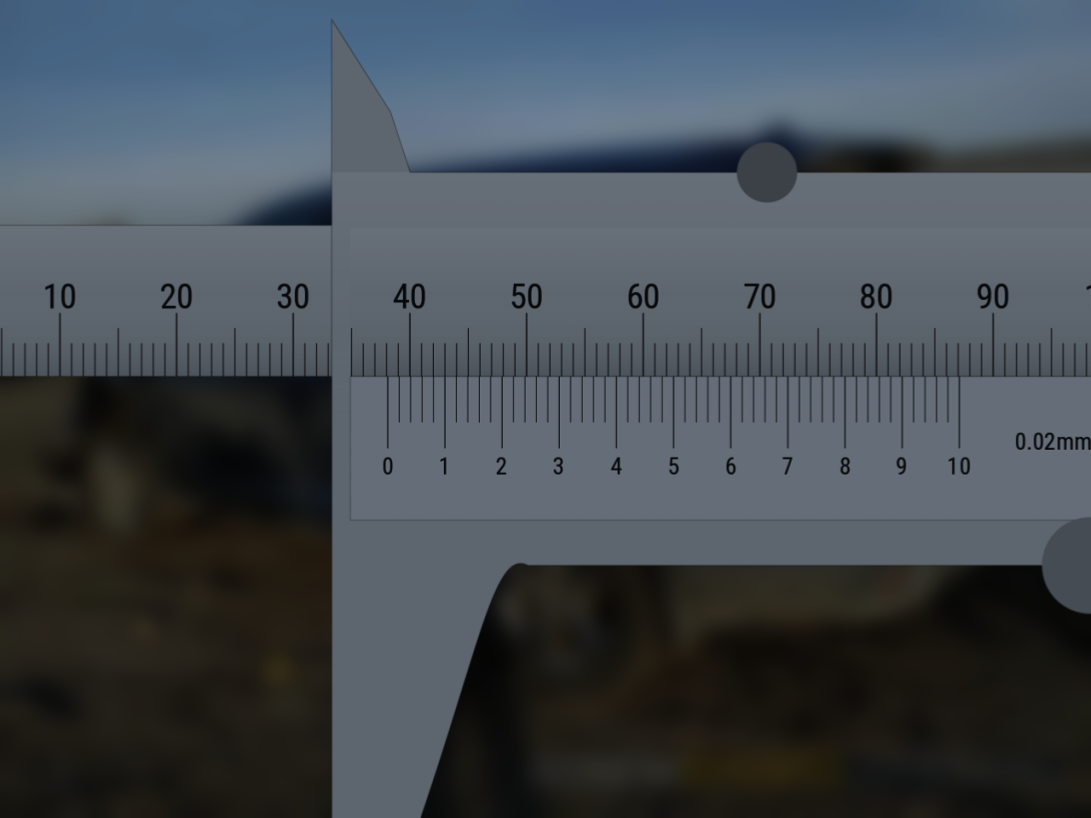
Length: mm 38.1
